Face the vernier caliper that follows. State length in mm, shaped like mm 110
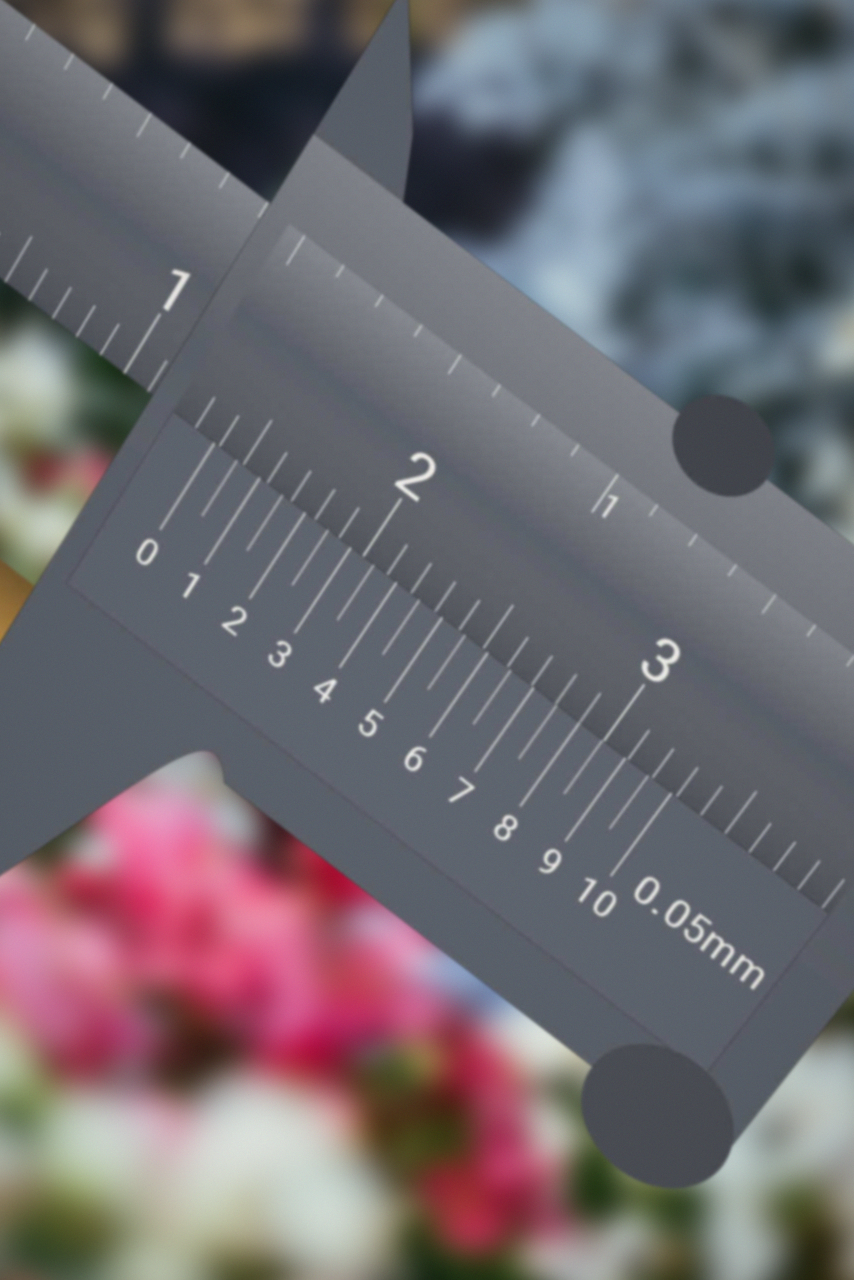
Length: mm 13.8
